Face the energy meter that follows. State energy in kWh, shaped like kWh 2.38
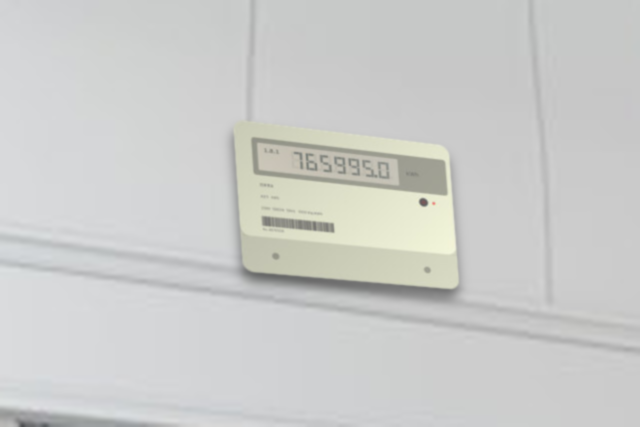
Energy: kWh 765995.0
